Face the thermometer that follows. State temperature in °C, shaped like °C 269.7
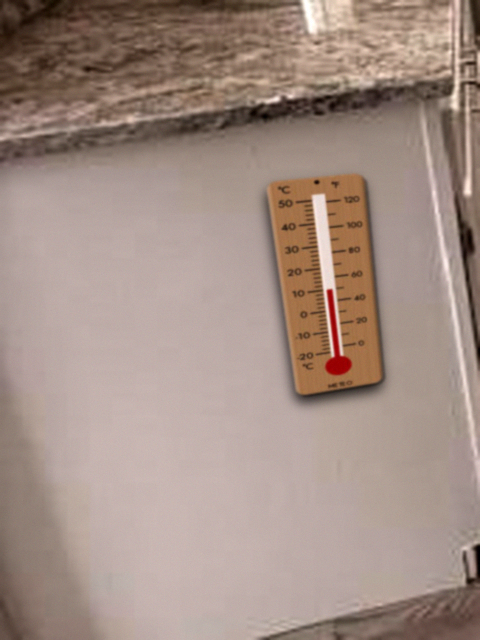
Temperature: °C 10
